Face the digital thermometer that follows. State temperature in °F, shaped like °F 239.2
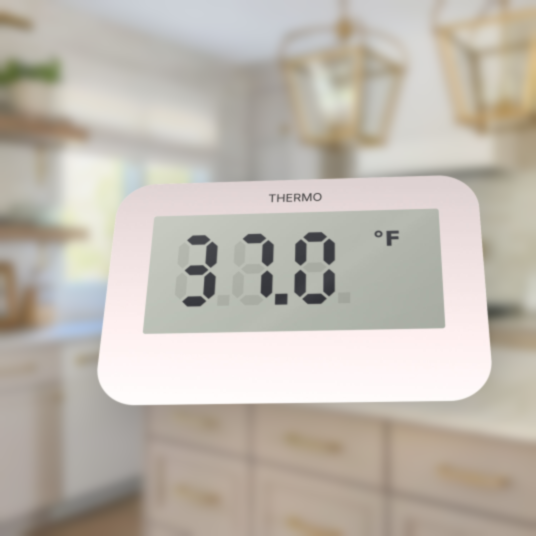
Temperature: °F 37.0
